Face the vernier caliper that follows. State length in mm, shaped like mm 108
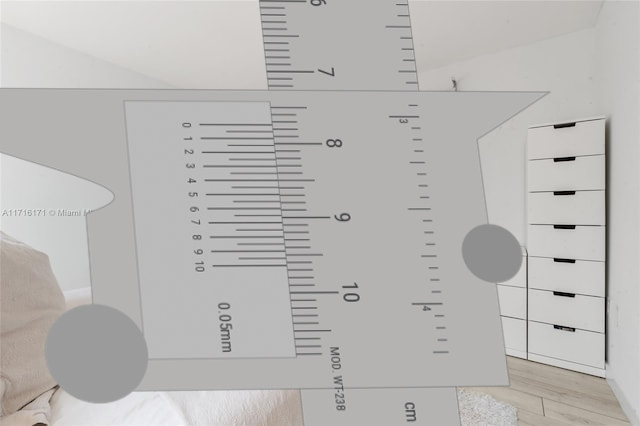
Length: mm 77.4
